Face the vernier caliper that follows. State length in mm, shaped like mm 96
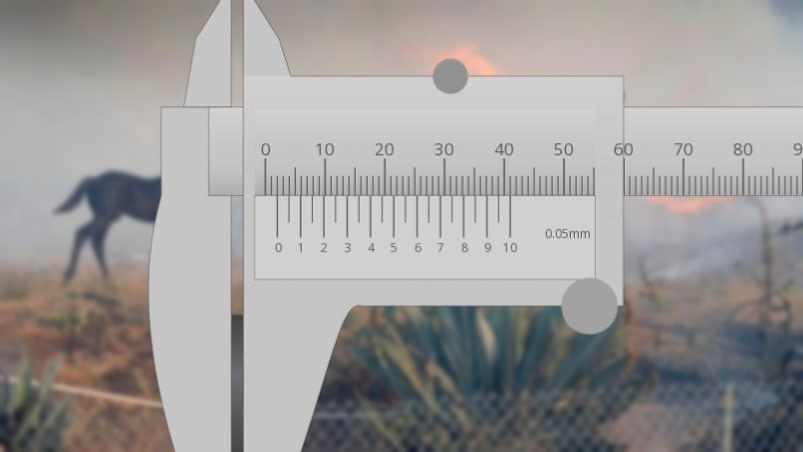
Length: mm 2.0
